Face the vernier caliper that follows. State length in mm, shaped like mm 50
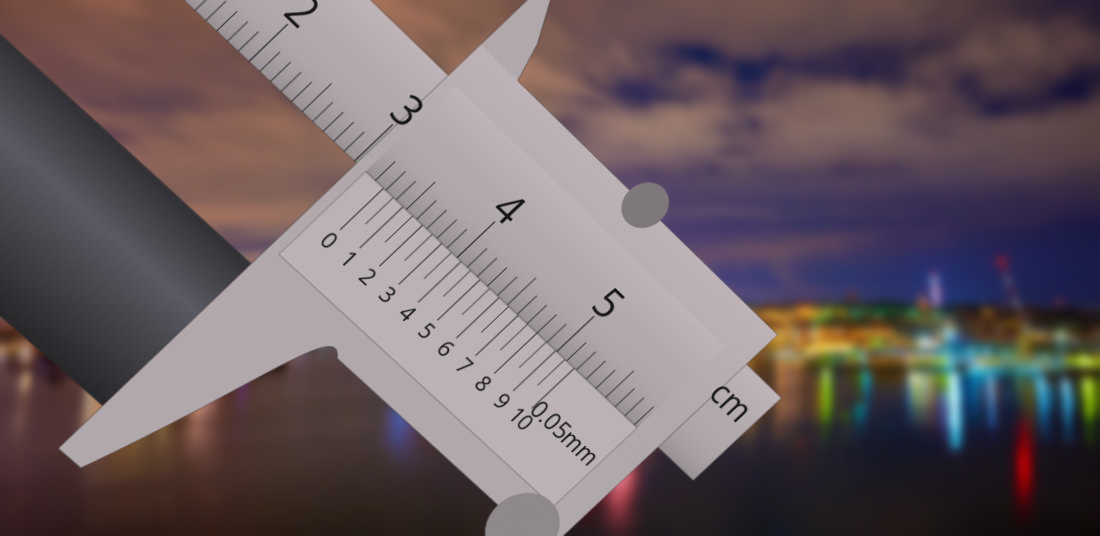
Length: mm 32.8
